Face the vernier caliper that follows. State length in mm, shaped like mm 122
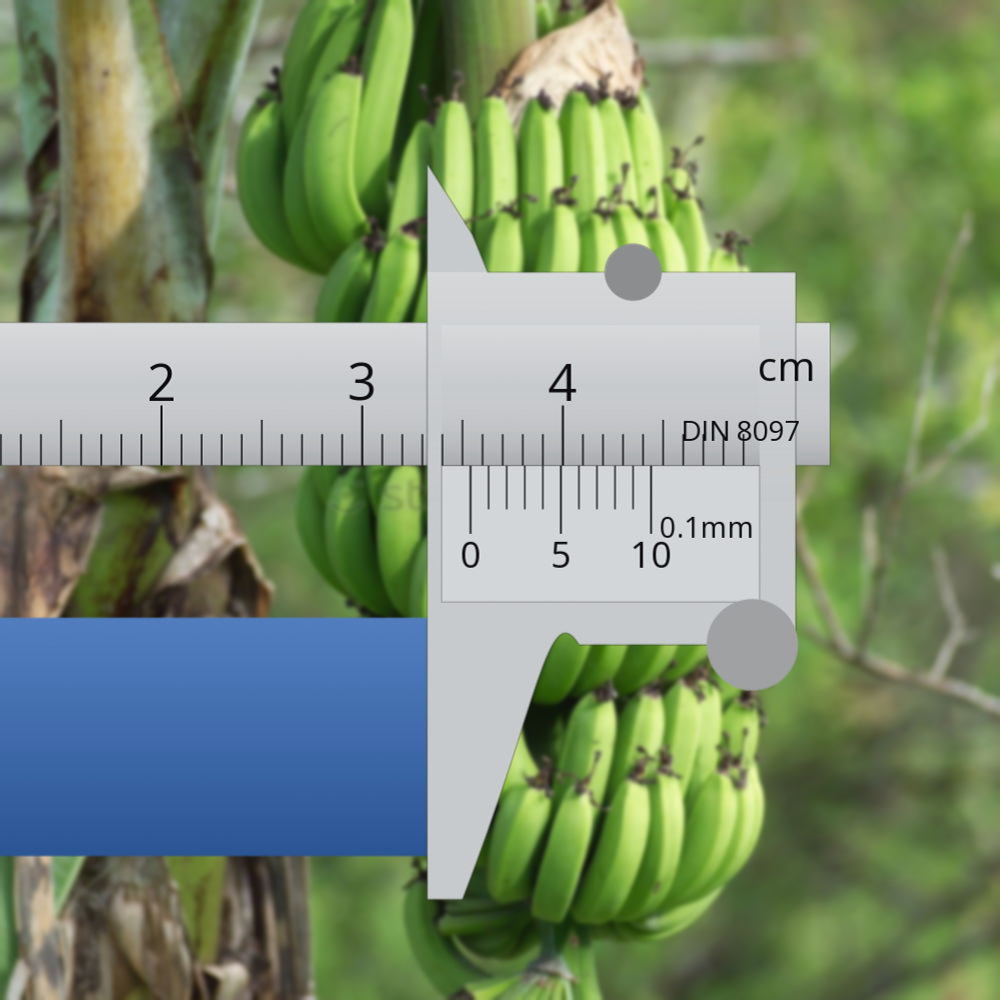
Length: mm 35.4
